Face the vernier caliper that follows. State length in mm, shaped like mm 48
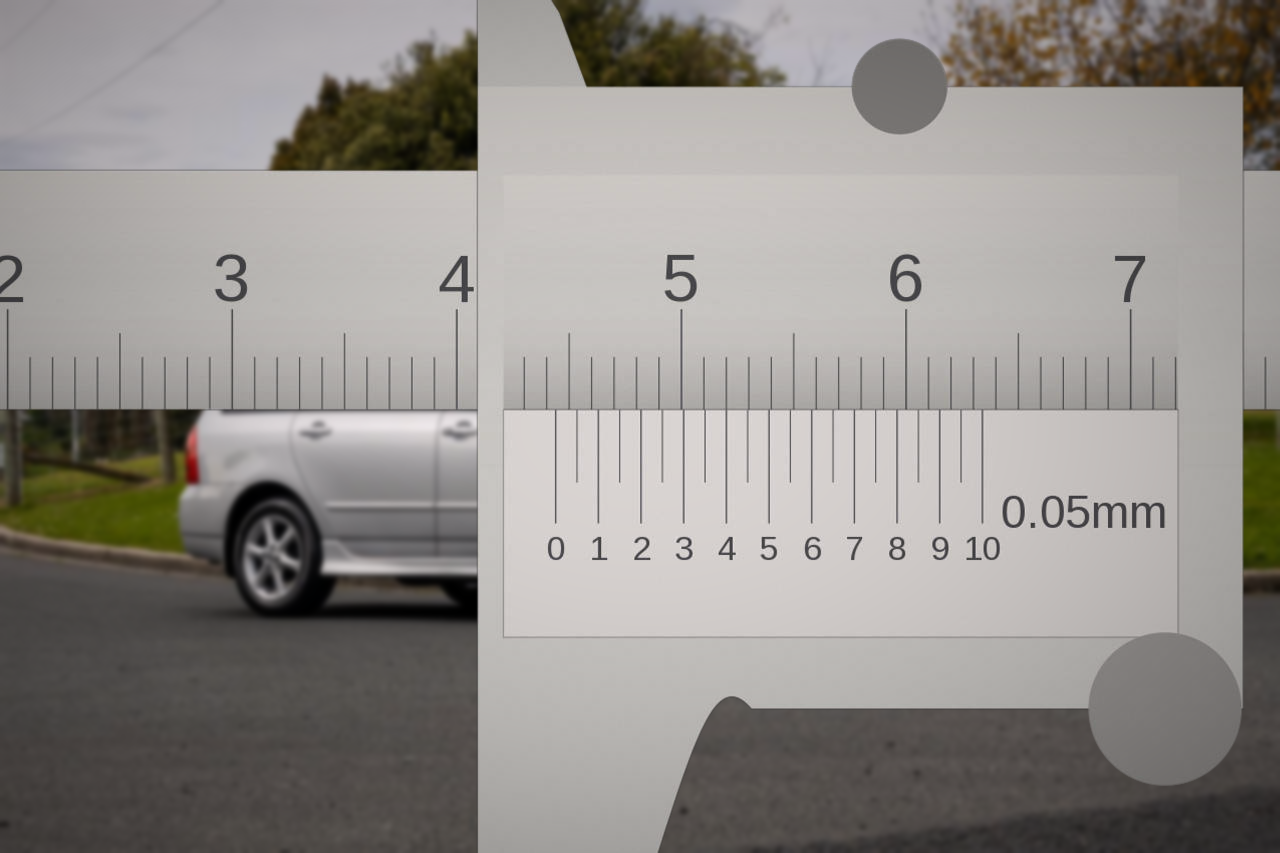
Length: mm 44.4
